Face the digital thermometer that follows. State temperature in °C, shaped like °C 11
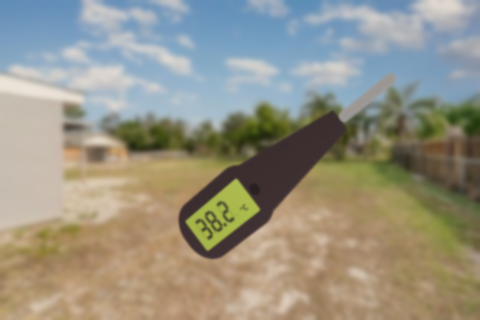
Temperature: °C 38.2
